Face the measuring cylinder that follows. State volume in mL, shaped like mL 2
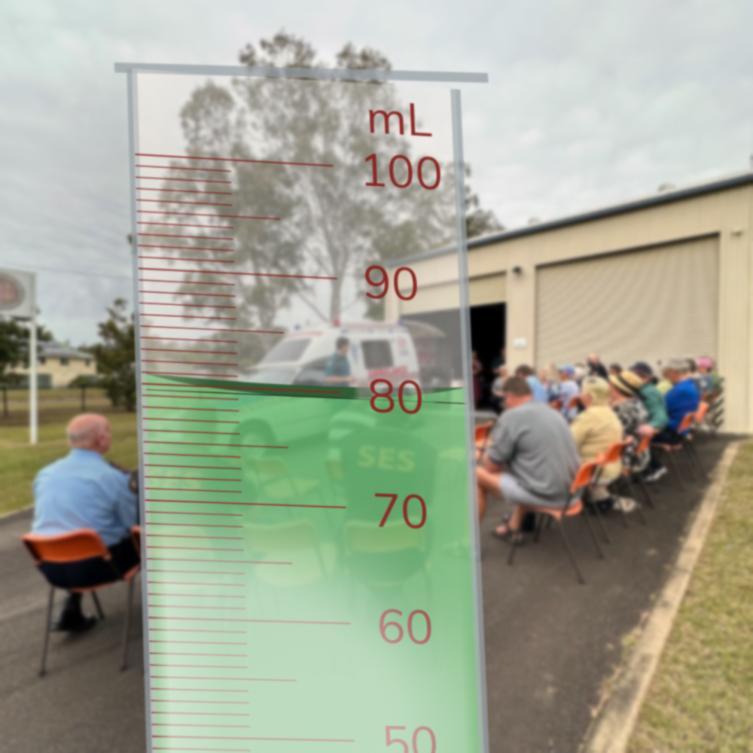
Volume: mL 79.5
